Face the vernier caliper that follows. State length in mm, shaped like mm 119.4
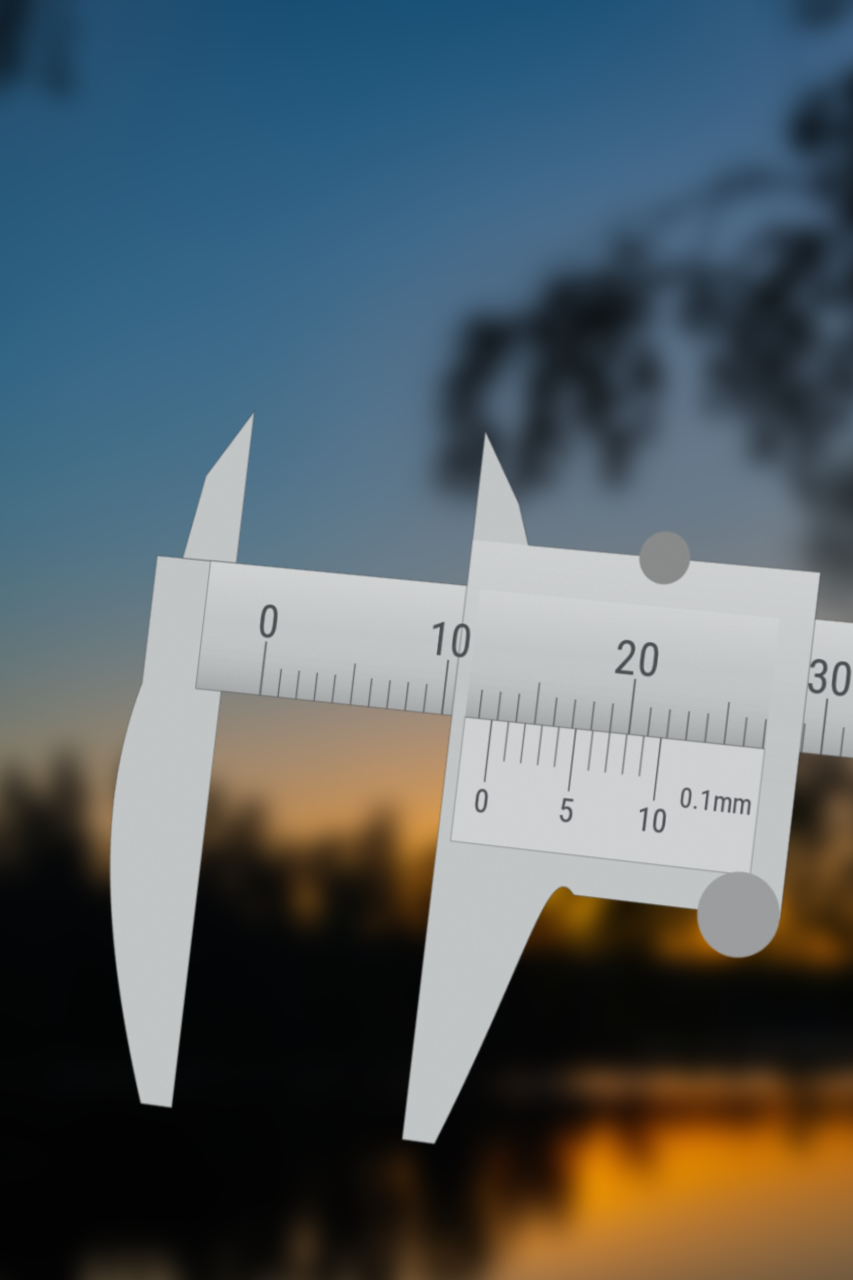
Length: mm 12.7
